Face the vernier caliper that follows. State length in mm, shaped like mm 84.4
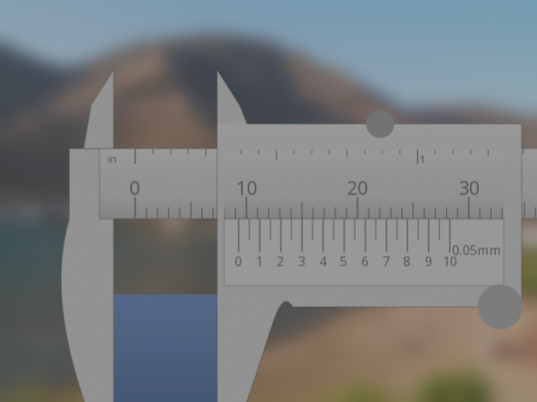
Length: mm 9.3
